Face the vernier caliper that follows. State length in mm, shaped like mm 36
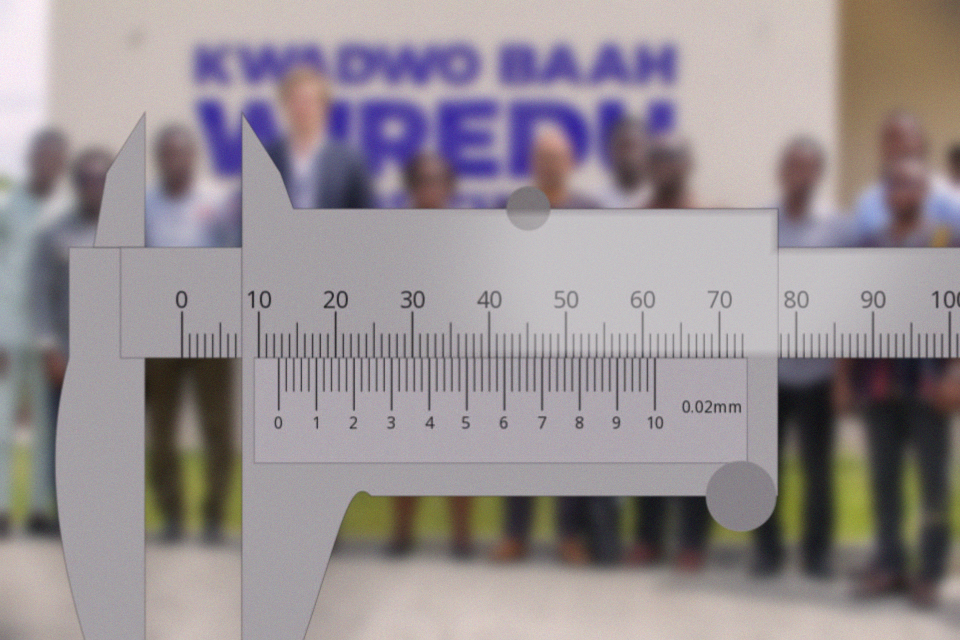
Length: mm 12.6
